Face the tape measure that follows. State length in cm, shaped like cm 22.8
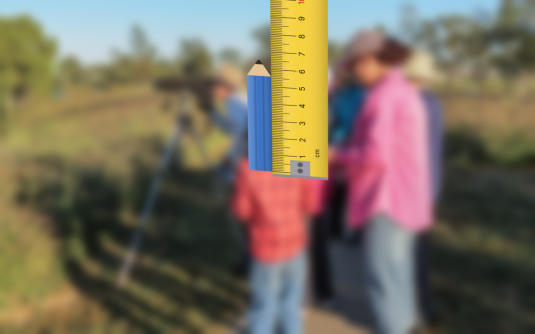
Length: cm 6.5
